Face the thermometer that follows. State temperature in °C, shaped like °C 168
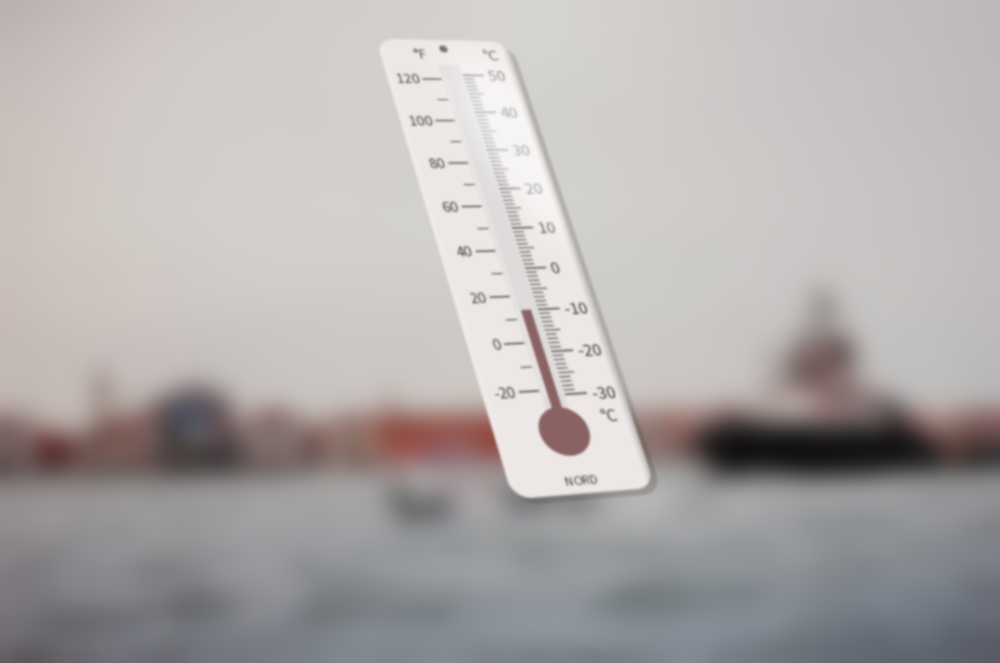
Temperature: °C -10
